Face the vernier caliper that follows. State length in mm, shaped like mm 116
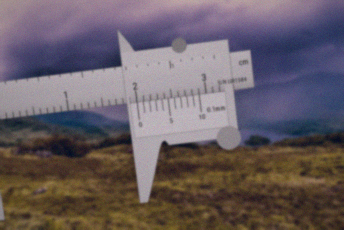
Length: mm 20.0
